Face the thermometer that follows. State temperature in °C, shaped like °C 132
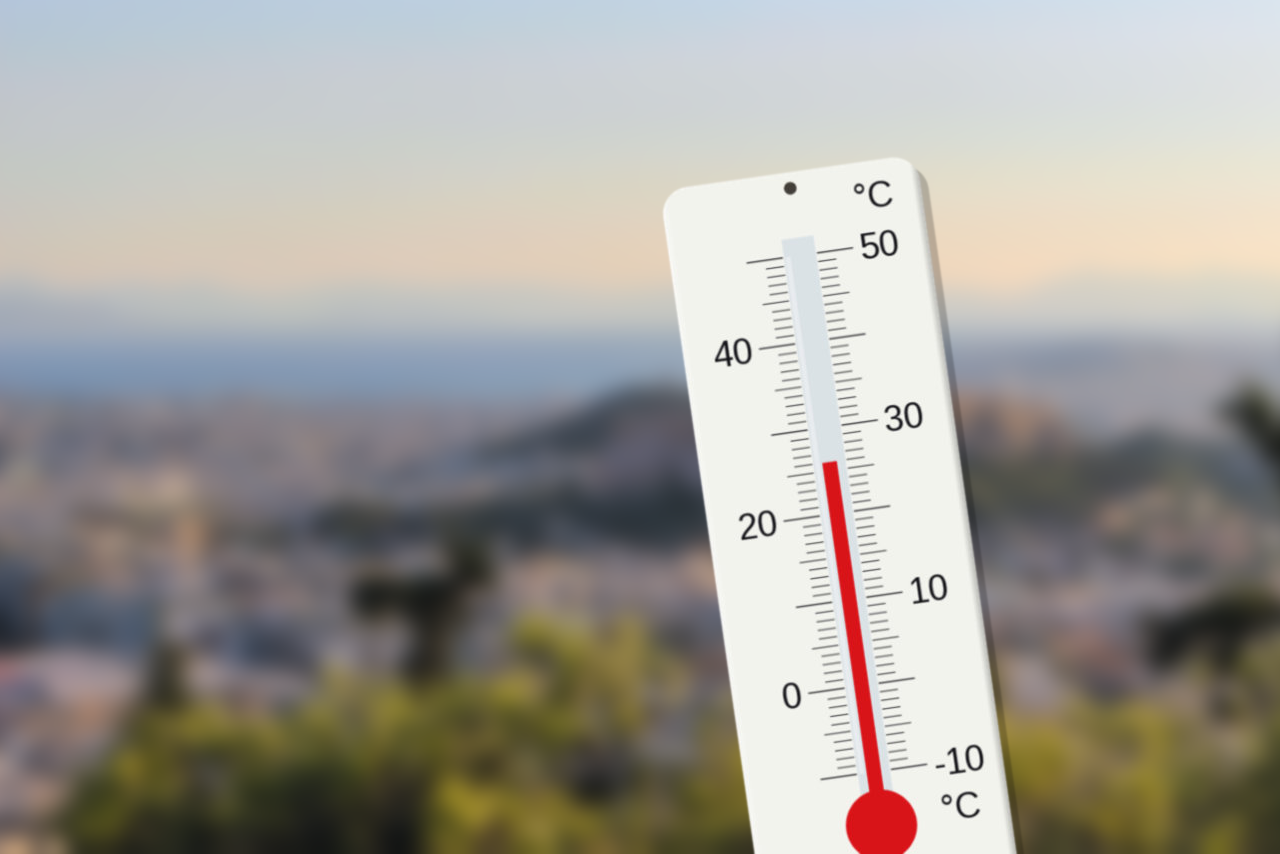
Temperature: °C 26
